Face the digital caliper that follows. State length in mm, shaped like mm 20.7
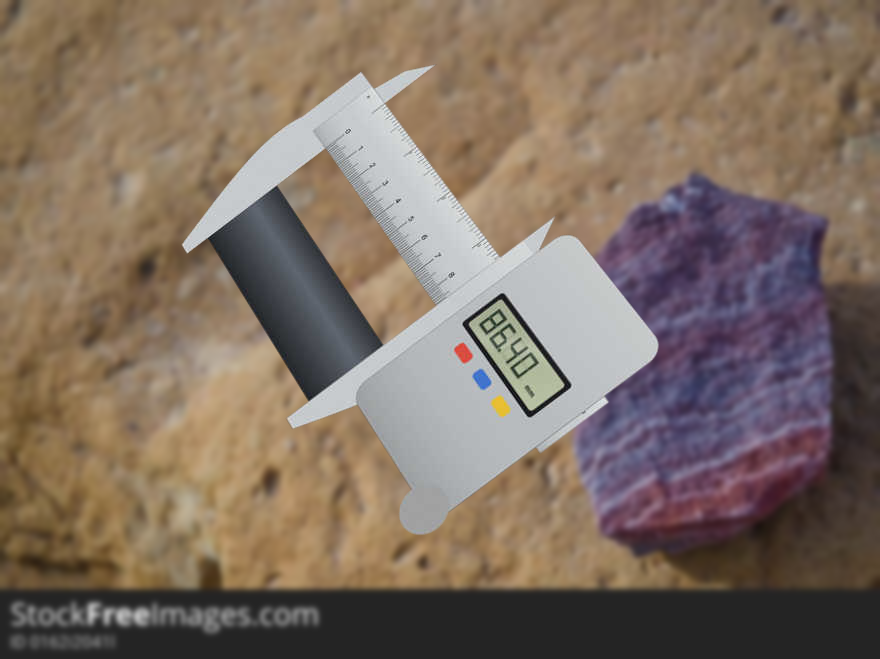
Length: mm 86.40
